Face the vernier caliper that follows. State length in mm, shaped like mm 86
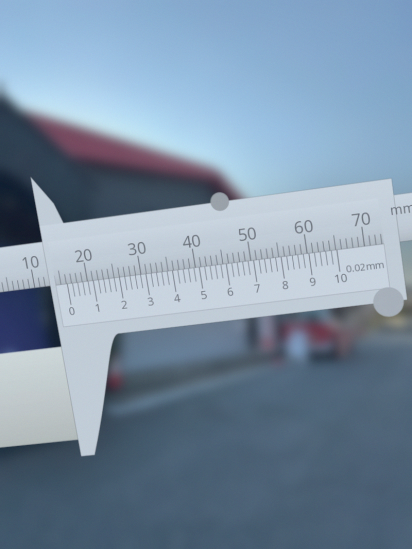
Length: mm 16.2
